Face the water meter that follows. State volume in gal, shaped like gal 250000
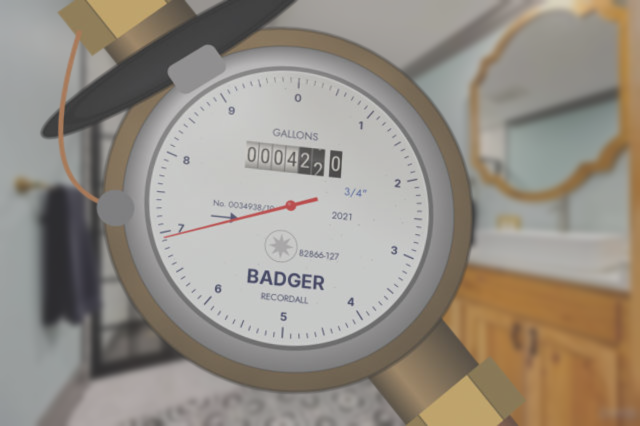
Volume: gal 4216.9
